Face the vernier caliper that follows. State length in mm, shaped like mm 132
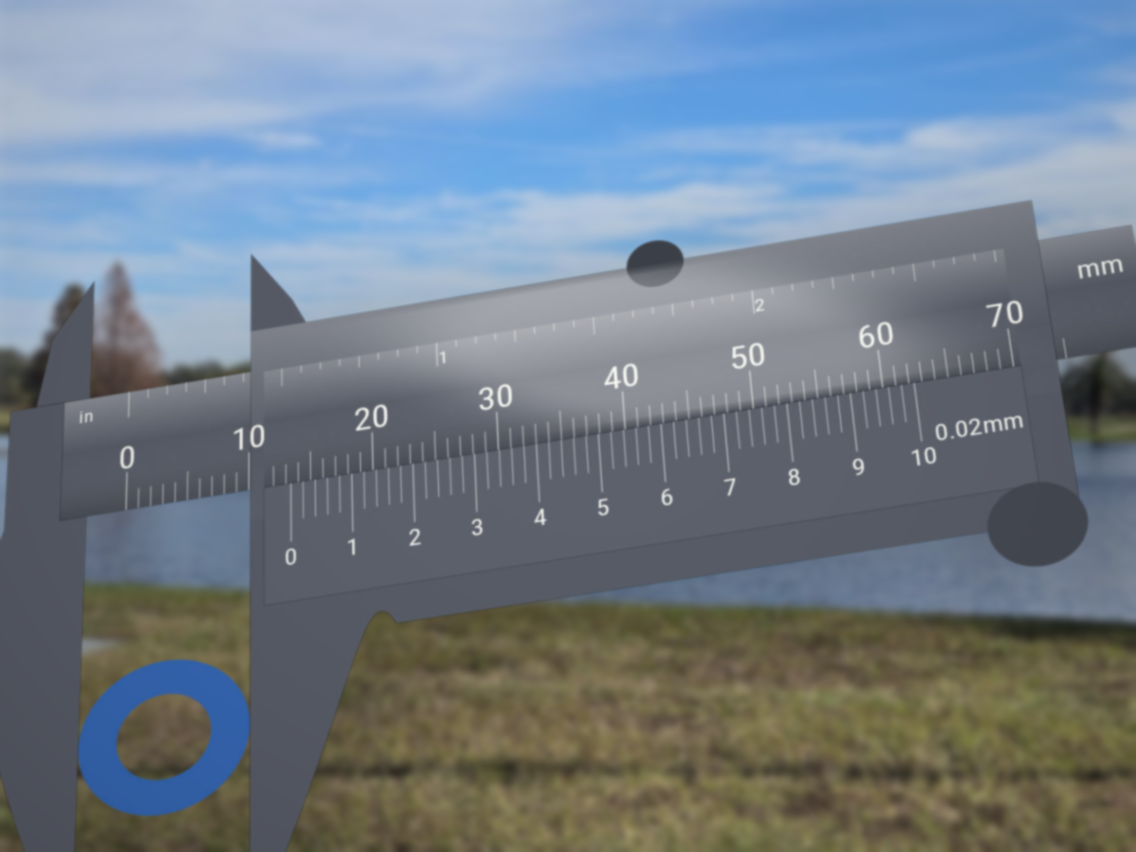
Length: mm 13.4
